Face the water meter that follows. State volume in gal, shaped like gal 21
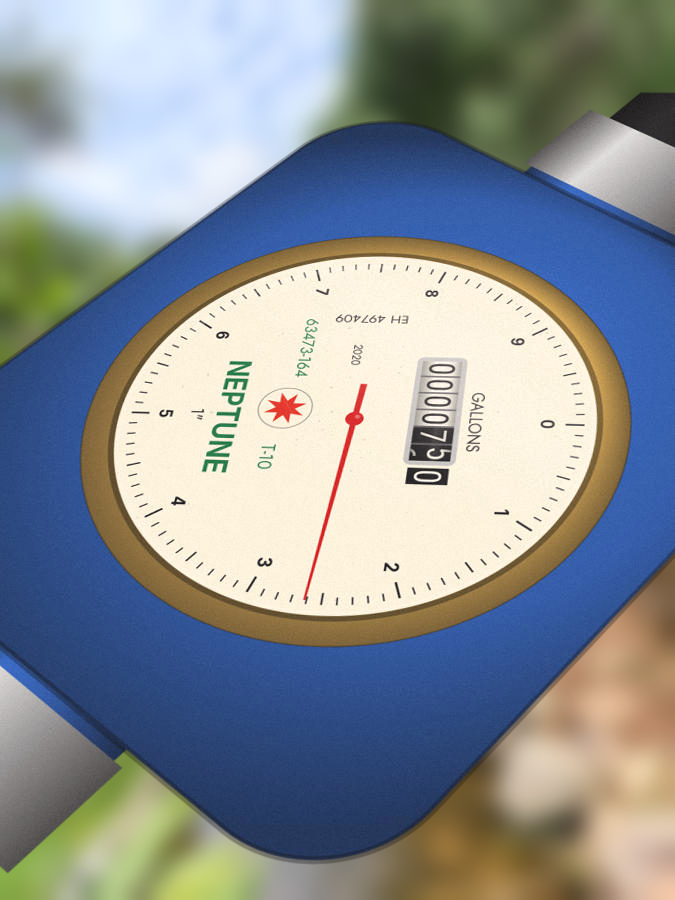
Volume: gal 752.6
